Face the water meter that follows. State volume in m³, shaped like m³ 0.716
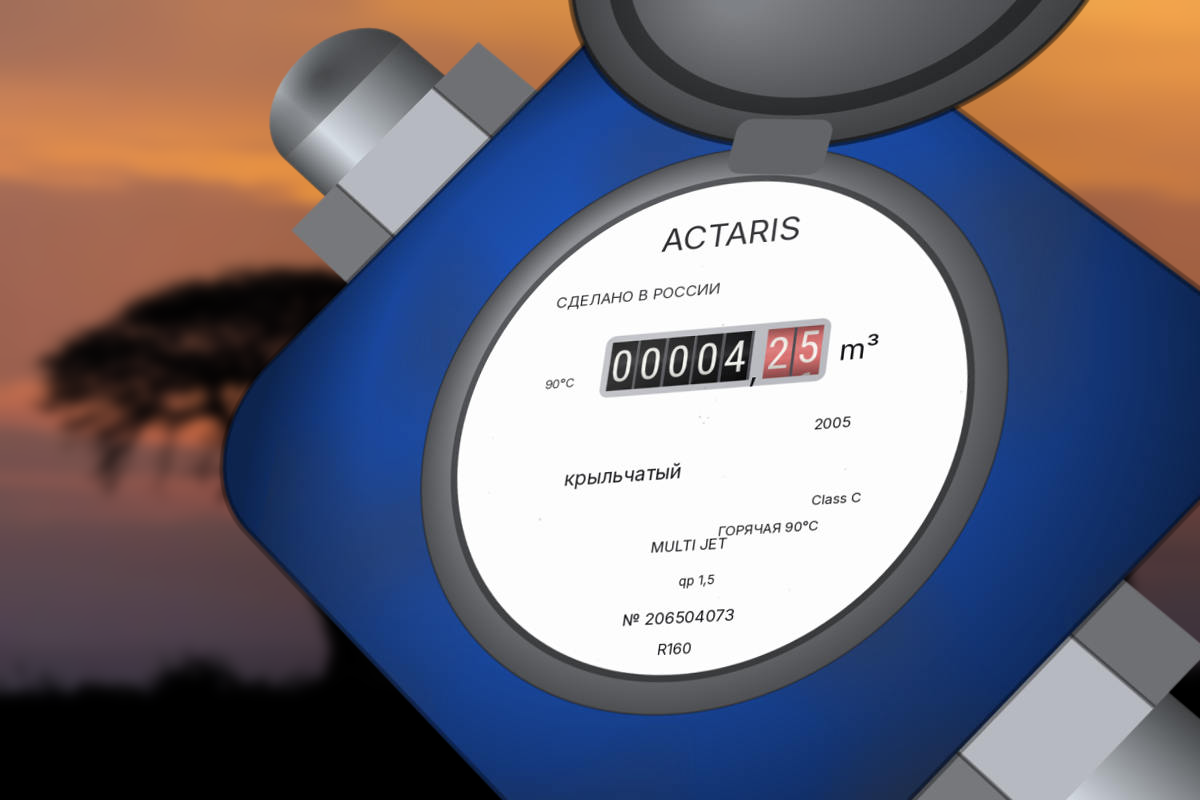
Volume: m³ 4.25
